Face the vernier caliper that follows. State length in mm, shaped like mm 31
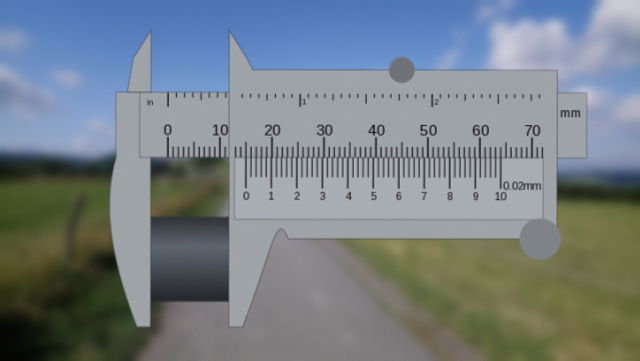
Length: mm 15.0
